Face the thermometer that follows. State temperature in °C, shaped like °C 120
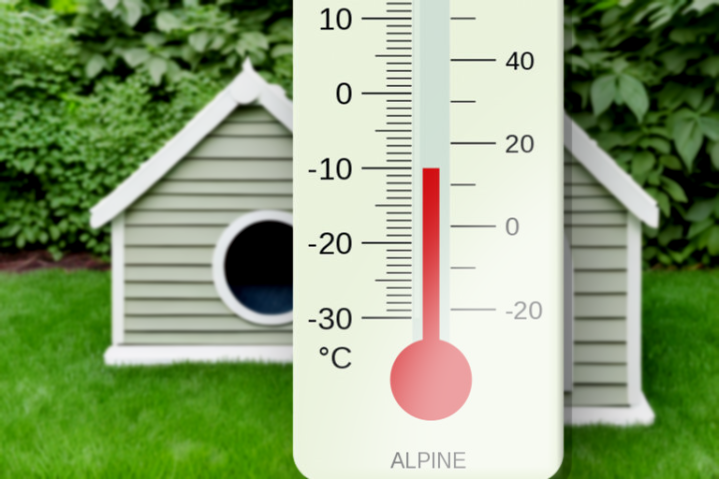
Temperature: °C -10
